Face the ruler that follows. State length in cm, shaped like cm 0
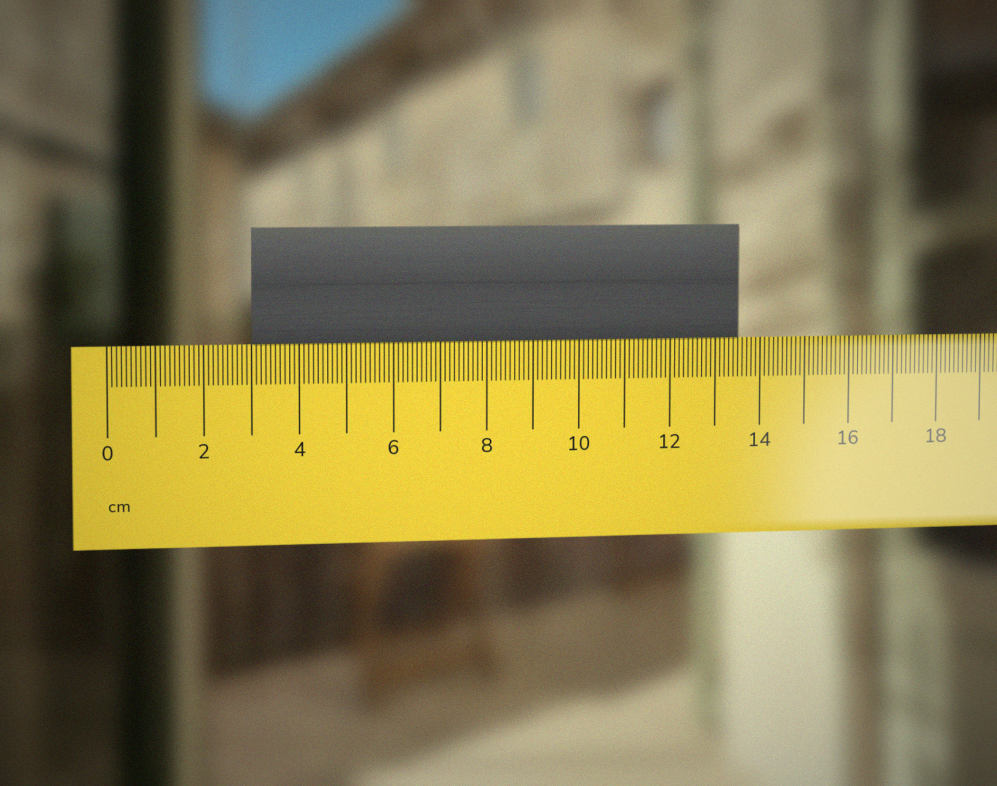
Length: cm 10.5
